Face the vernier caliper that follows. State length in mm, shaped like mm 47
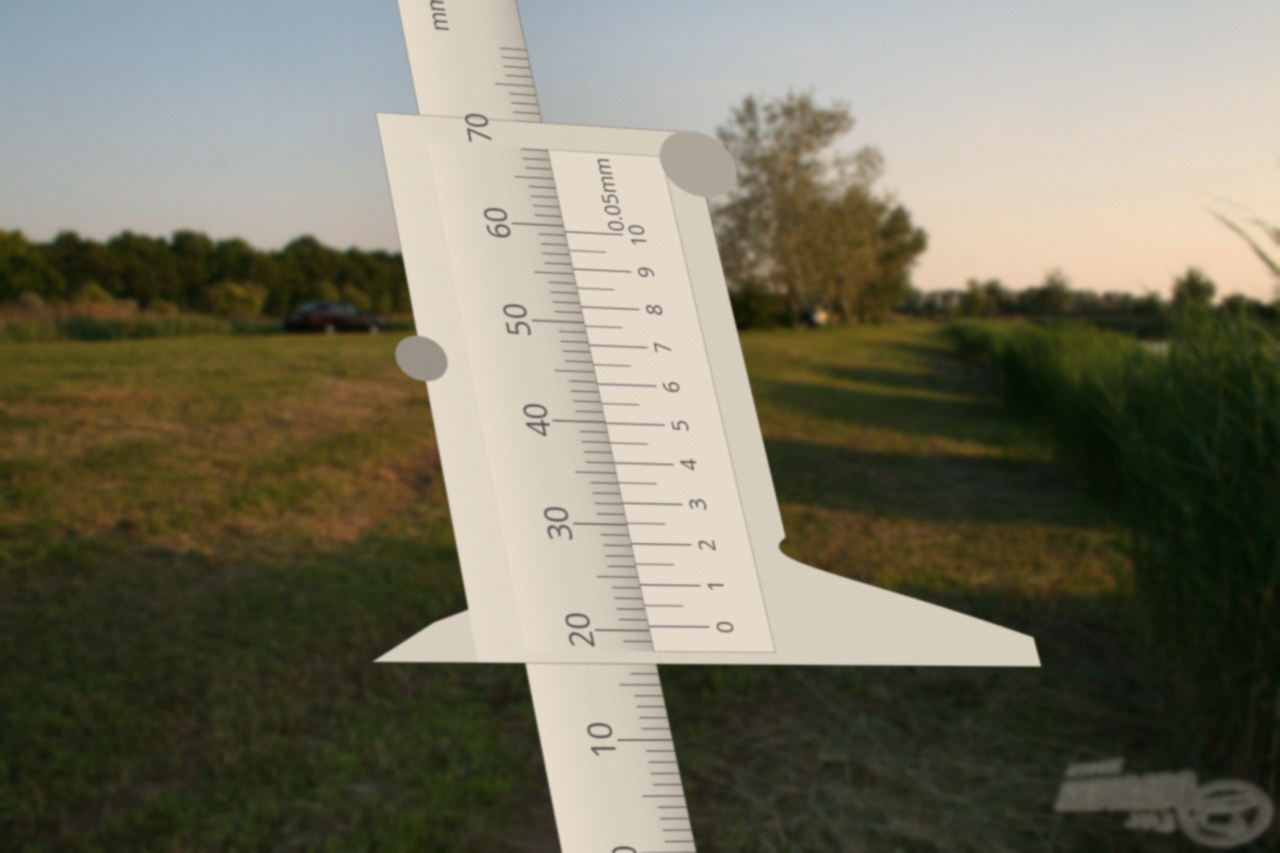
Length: mm 20.4
